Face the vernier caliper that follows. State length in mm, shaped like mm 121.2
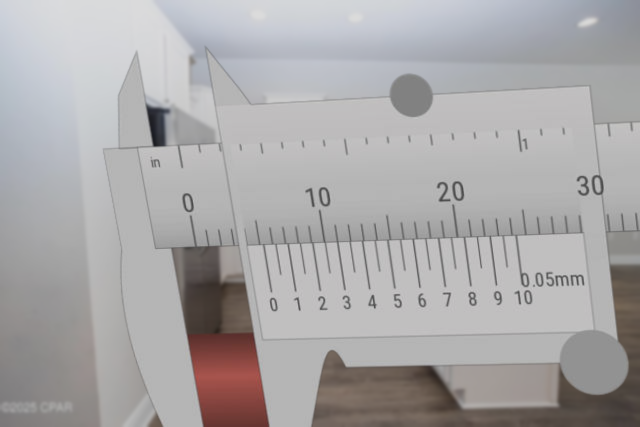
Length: mm 5.3
